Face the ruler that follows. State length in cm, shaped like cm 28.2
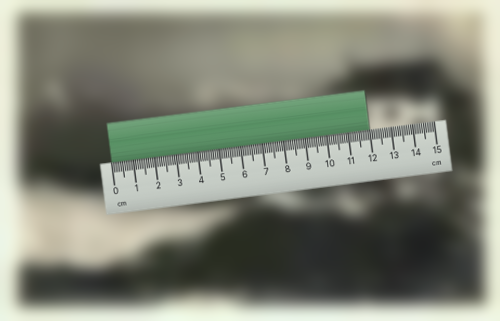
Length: cm 12
